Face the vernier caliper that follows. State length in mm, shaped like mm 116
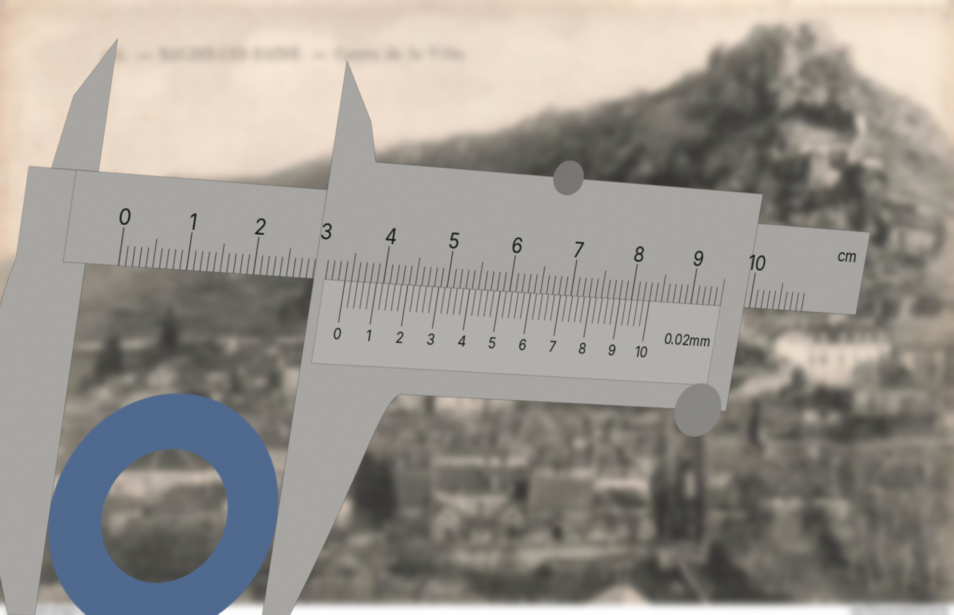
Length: mm 34.0
